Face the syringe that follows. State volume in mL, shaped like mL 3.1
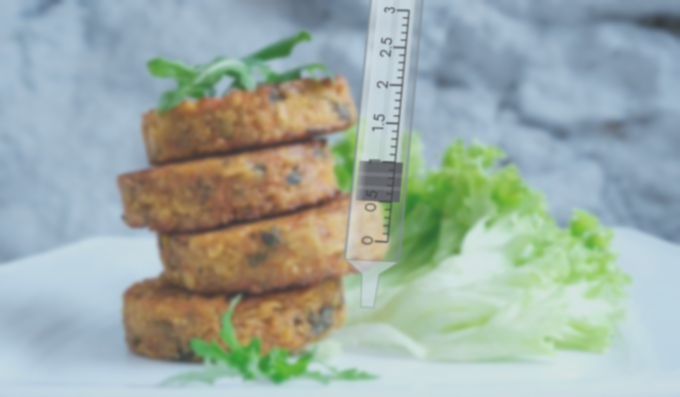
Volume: mL 0.5
